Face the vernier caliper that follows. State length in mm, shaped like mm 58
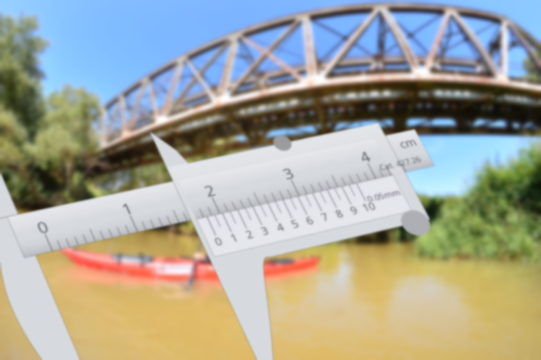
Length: mm 18.4
